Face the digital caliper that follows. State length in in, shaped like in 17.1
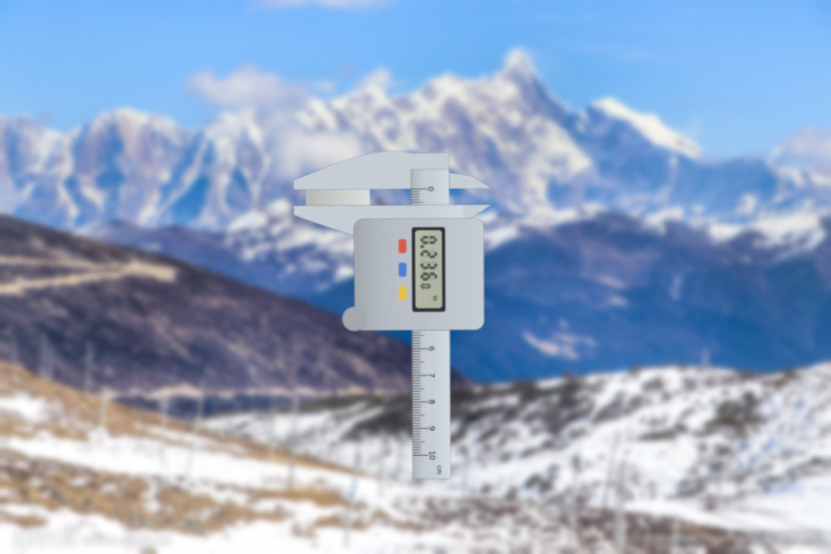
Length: in 0.2360
